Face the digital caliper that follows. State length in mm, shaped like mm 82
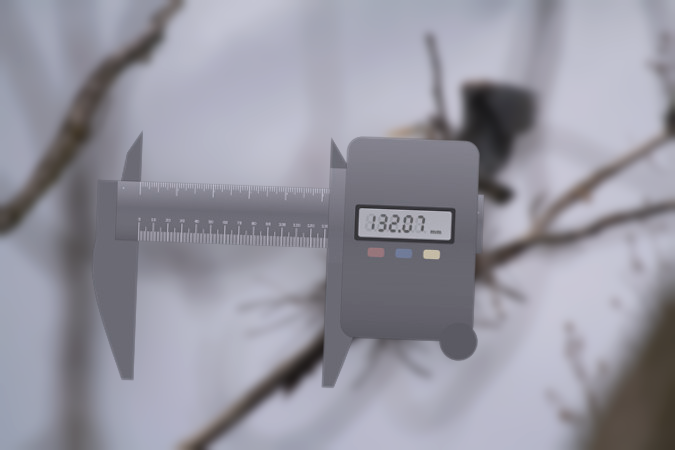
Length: mm 132.07
